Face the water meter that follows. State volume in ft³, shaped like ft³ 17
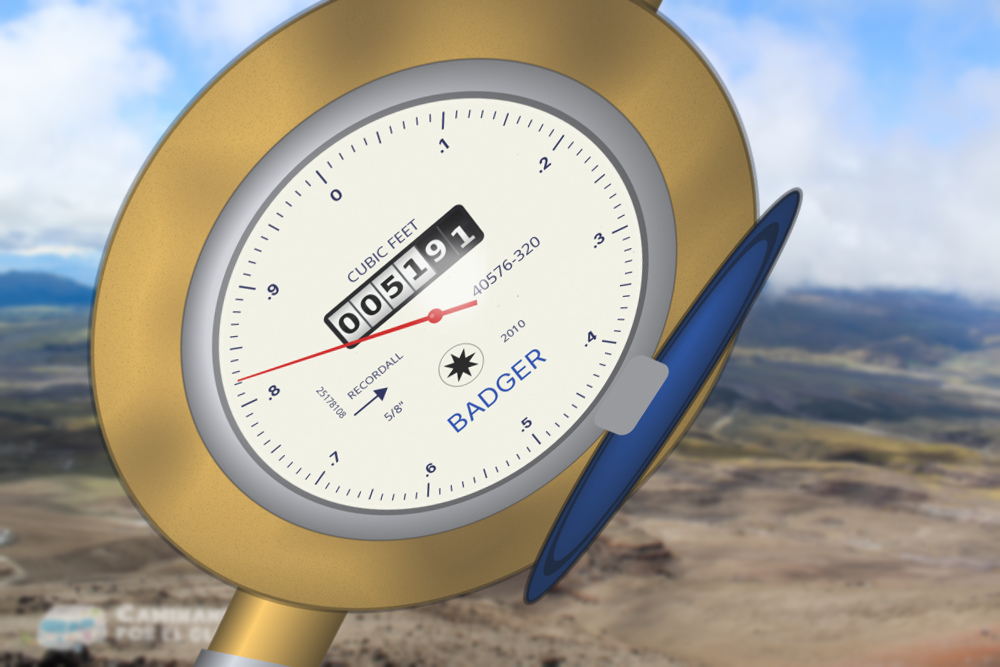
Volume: ft³ 5190.82
